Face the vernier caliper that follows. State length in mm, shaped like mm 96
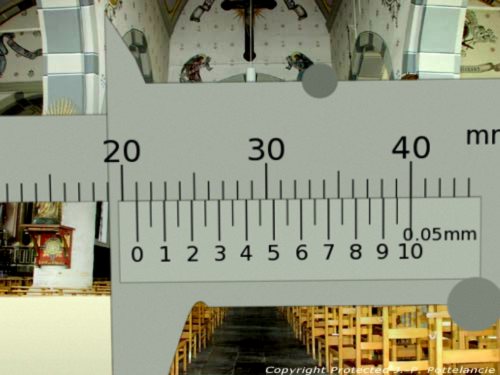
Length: mm 21.0
